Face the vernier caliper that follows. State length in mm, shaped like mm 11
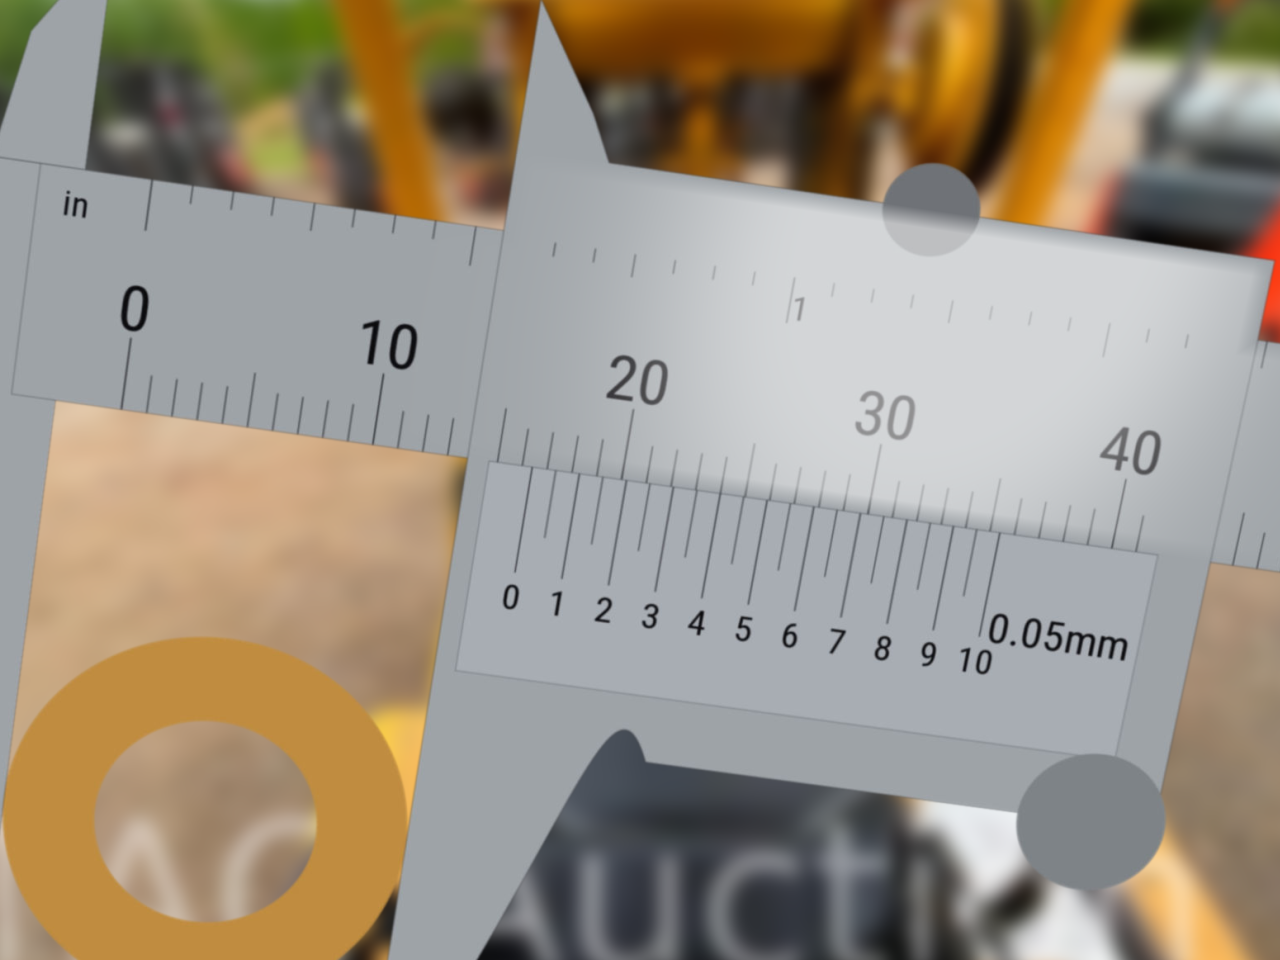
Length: mm 16.4
